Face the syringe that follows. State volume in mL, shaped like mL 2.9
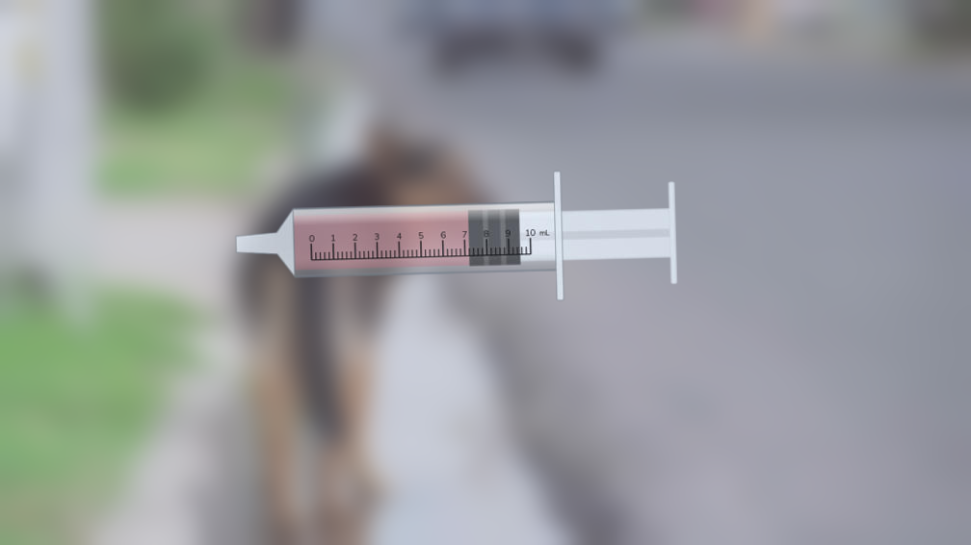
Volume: mL 7.2
